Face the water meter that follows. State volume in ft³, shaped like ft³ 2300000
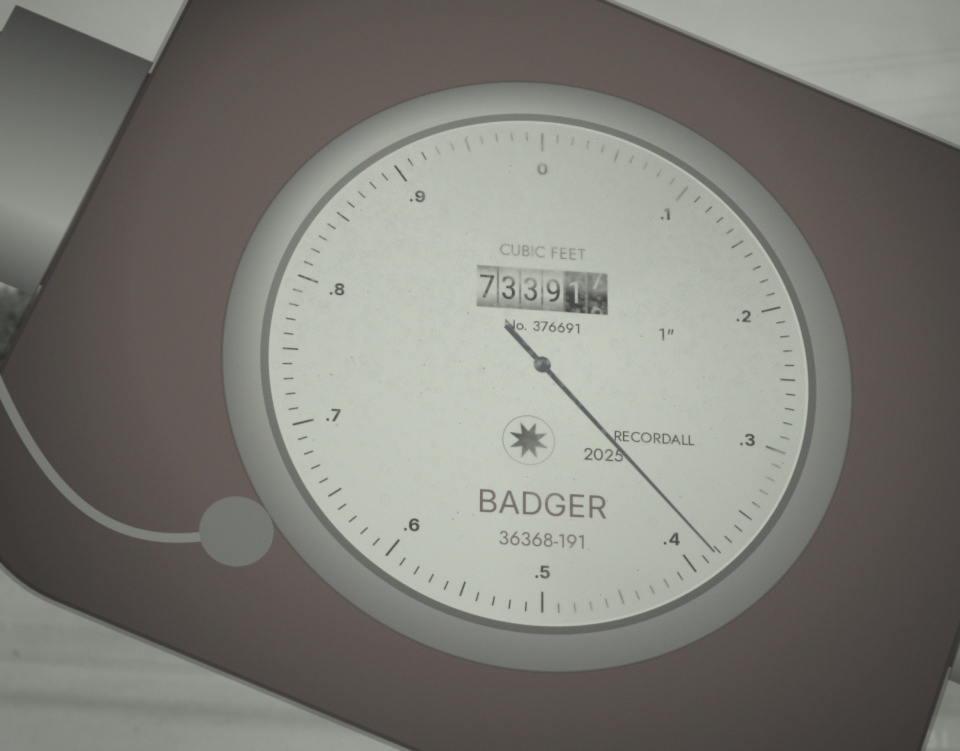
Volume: ft³ 733917.38
